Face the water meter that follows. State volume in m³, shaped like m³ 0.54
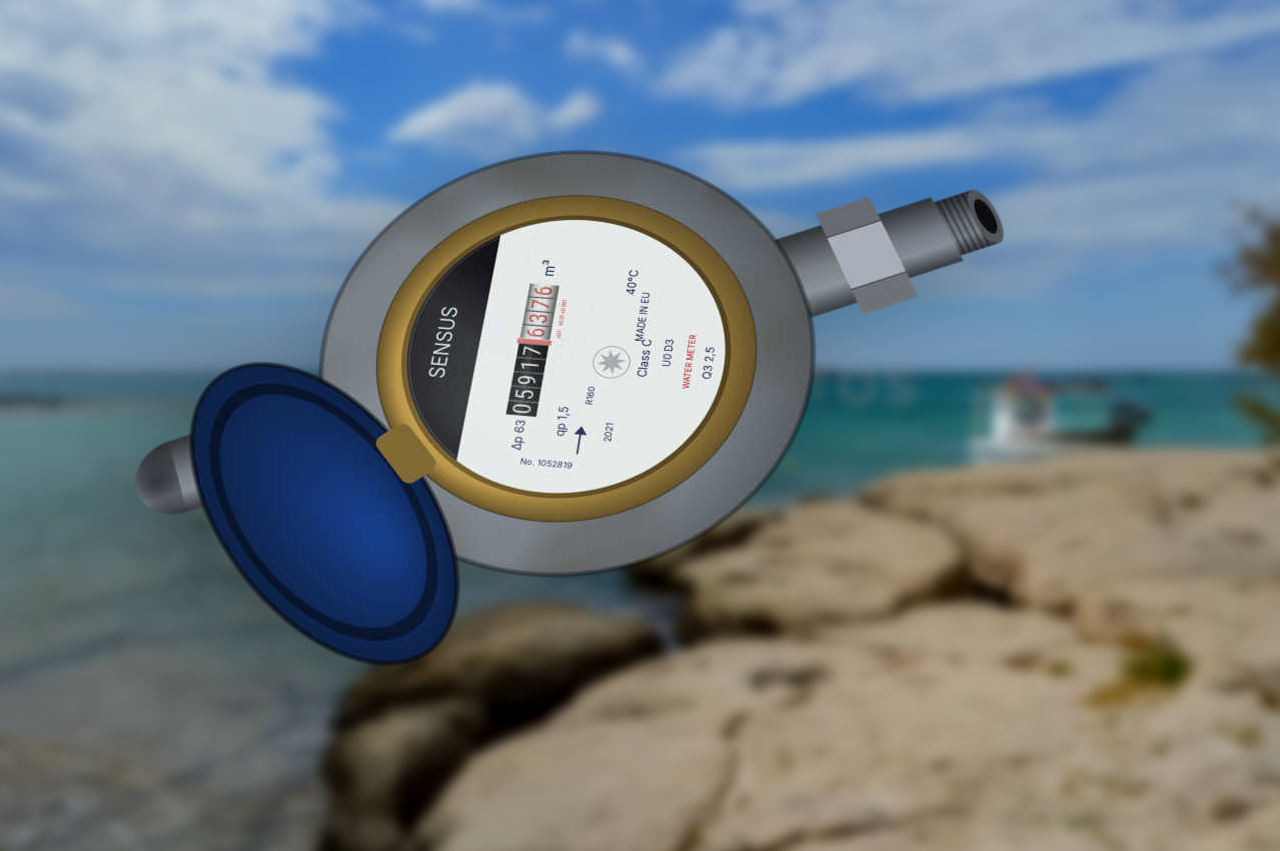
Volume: m³ 5917.6376
